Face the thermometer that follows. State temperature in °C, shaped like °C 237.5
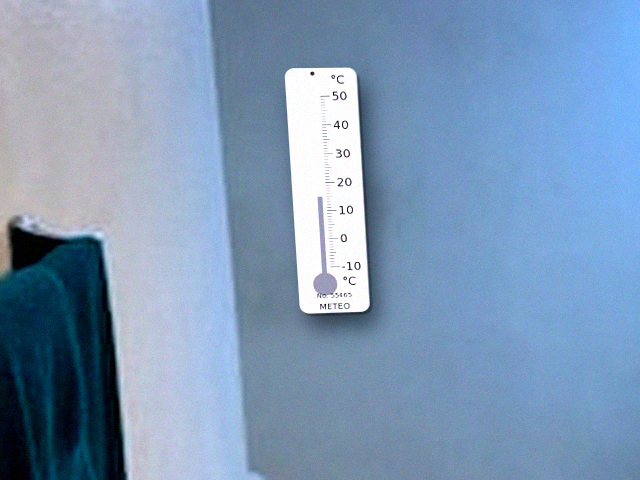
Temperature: °C 15
